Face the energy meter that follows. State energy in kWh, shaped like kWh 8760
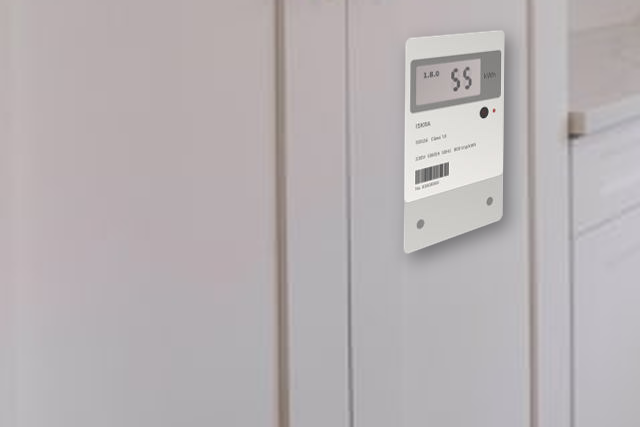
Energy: kWh 55
